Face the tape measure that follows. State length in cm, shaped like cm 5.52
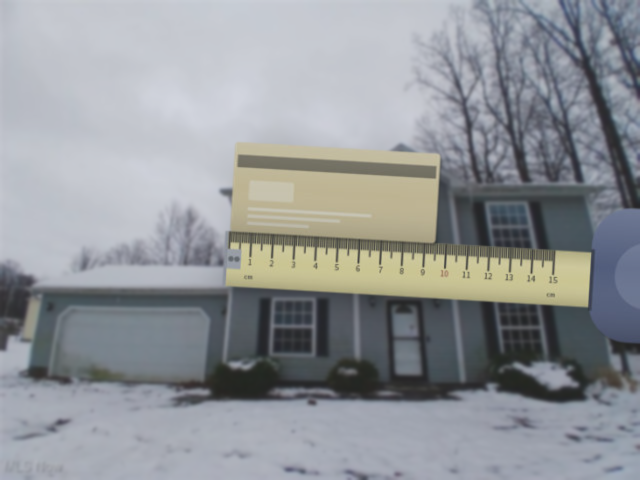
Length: cm 9.5
